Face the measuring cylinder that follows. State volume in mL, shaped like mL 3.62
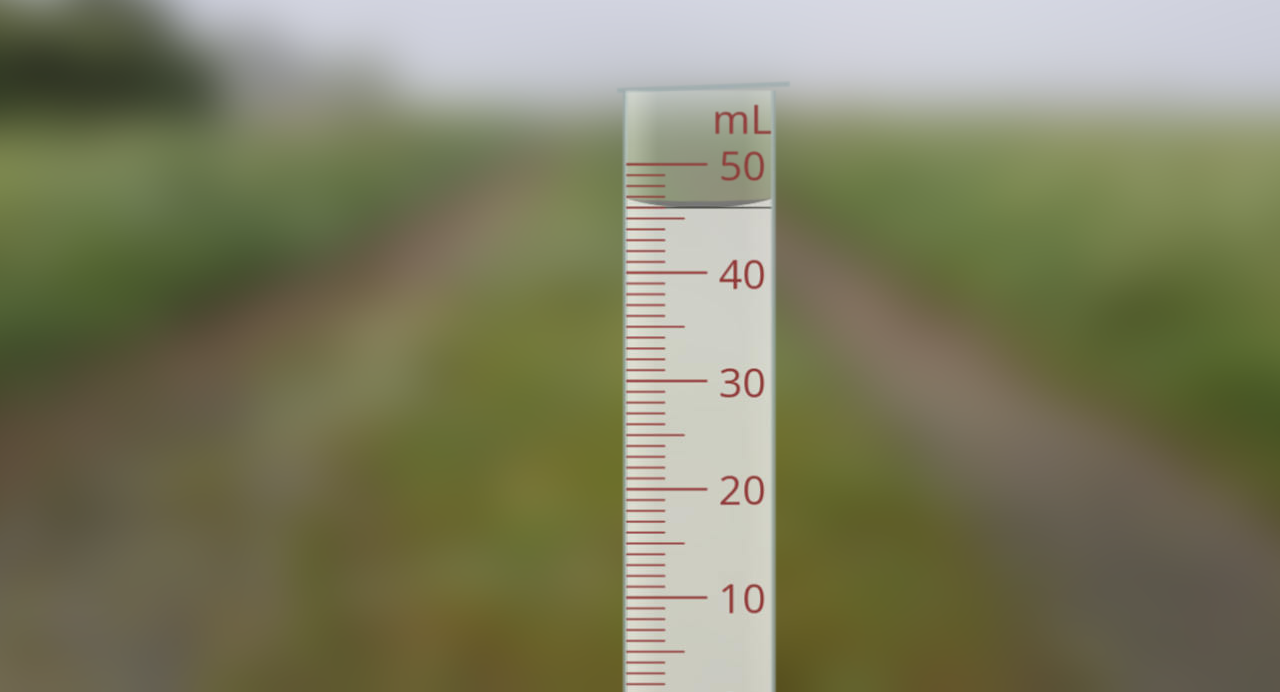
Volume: mL 46
